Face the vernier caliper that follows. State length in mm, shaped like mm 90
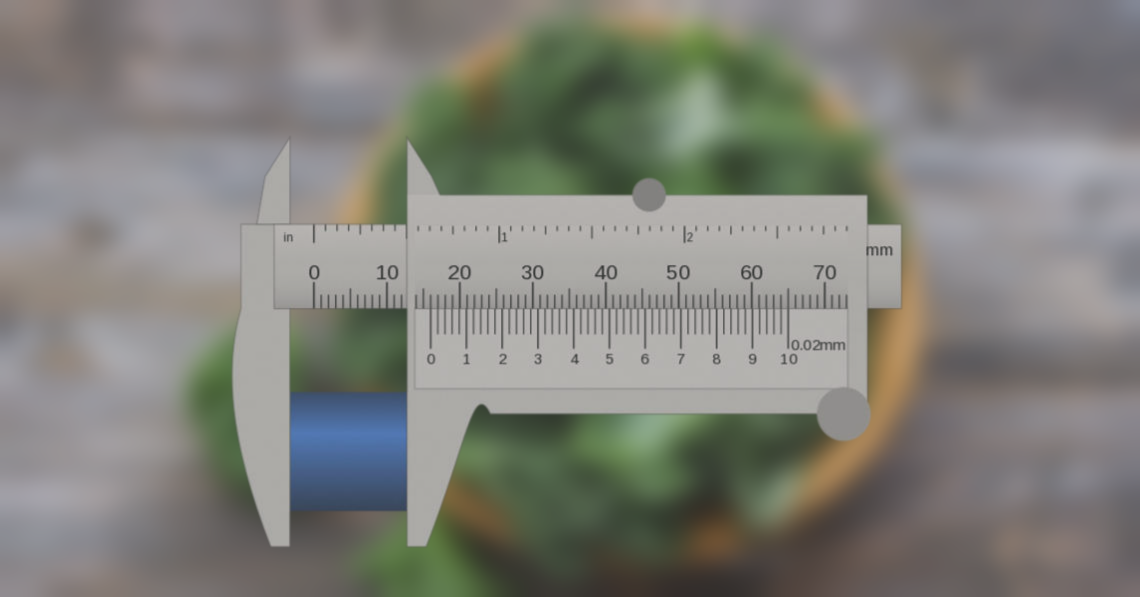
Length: mm 16.0
